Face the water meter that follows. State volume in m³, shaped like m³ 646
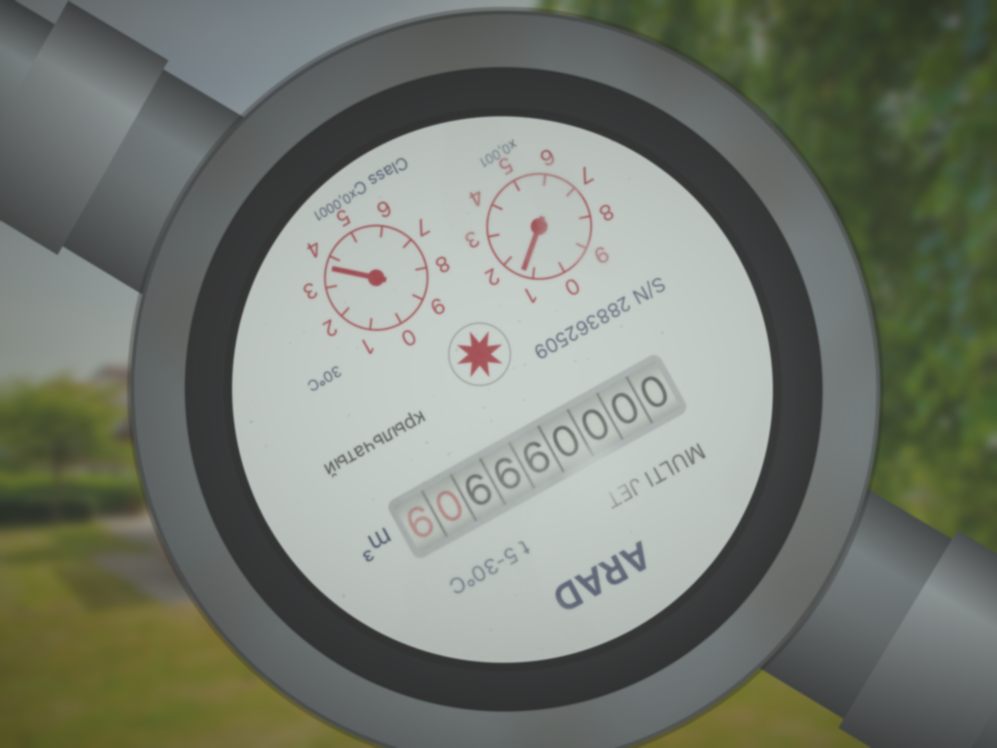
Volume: m³ 999.0913
